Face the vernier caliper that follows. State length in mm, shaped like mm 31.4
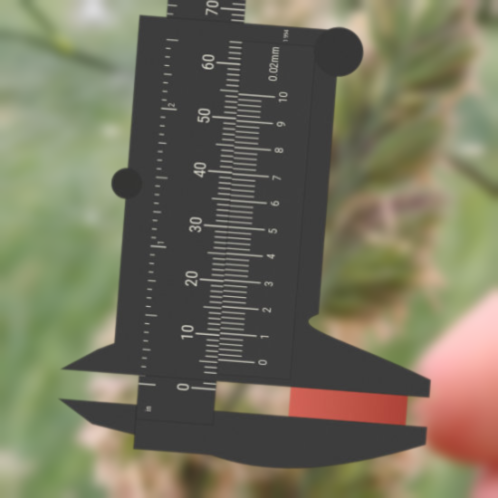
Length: mm 5.5
